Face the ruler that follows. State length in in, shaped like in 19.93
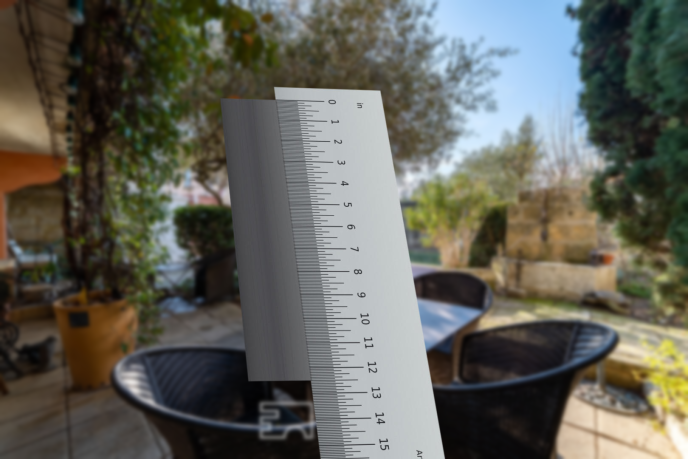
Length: in 12.5
